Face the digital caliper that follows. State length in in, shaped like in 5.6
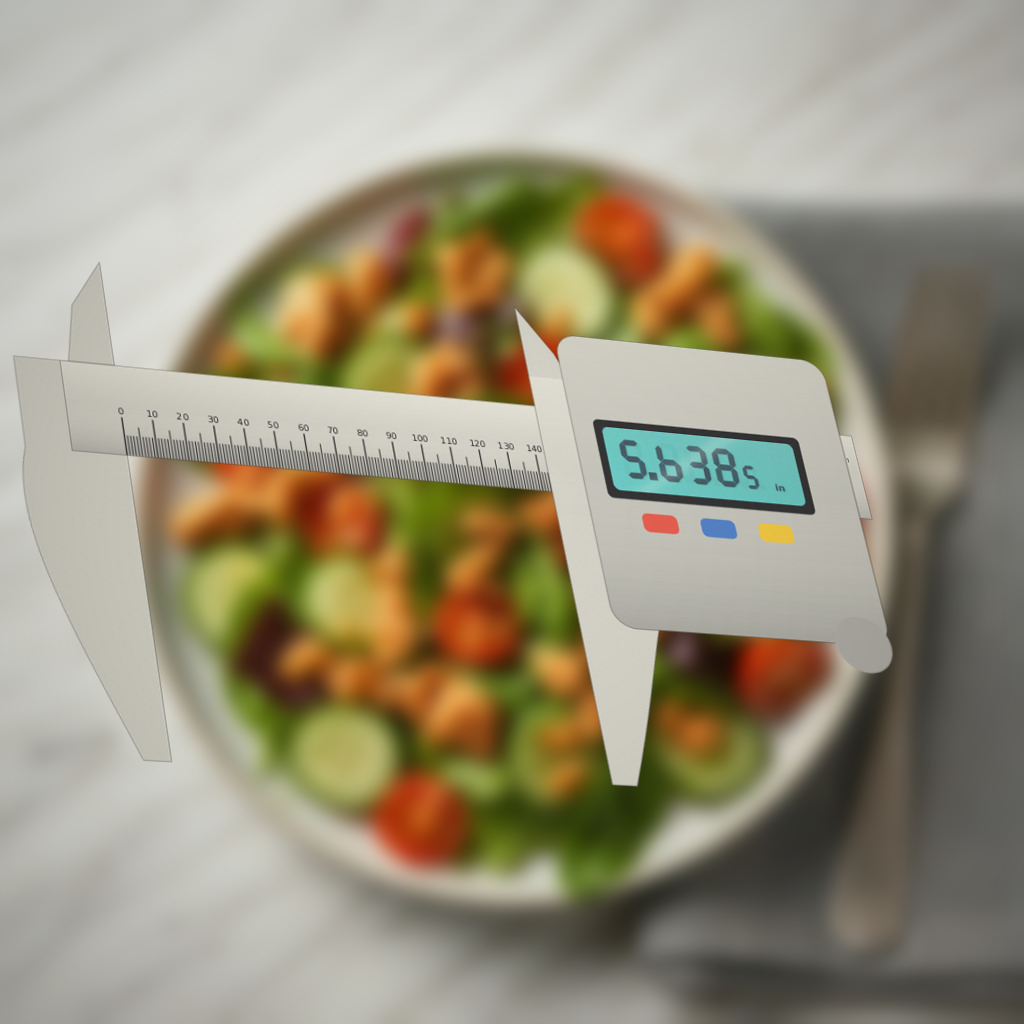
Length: in 5.6385
